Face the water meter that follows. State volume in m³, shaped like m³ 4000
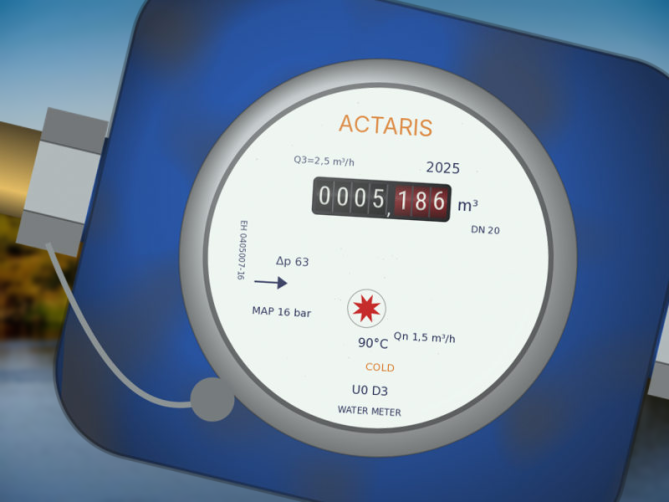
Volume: m³ 5.186
